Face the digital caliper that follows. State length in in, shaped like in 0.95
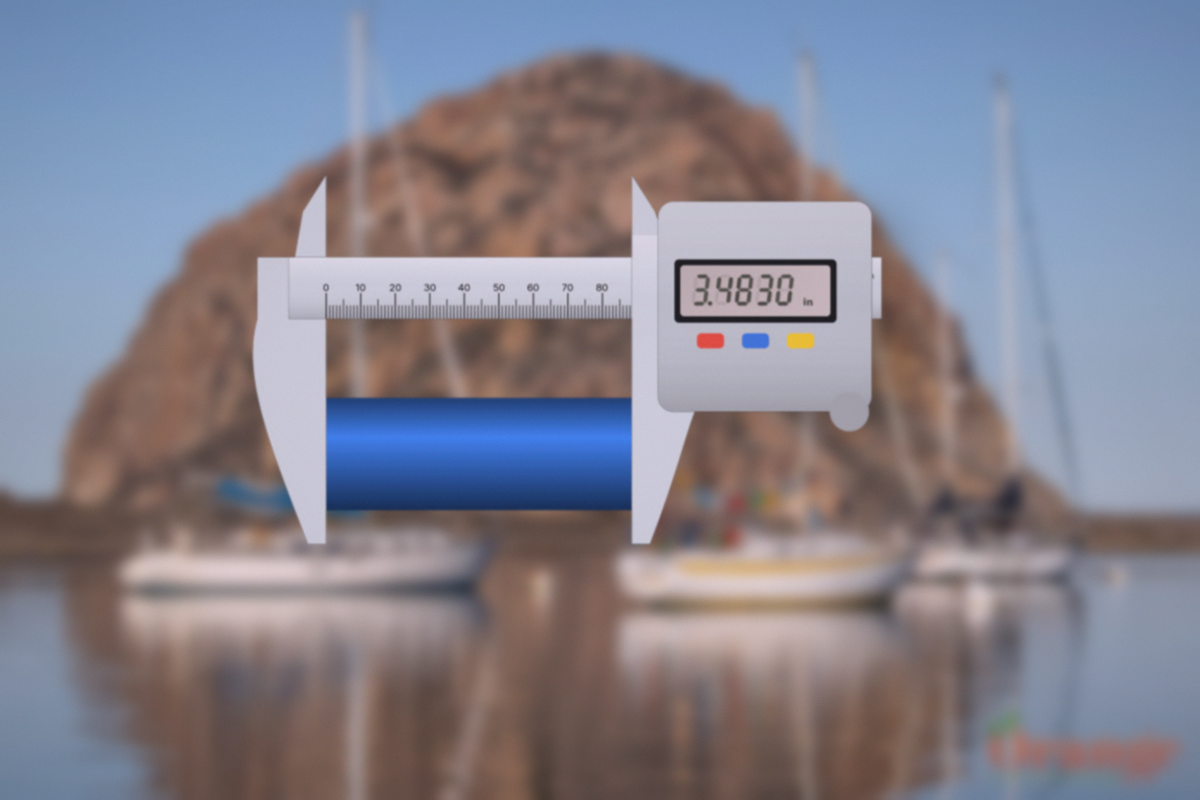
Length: in 3.4830
